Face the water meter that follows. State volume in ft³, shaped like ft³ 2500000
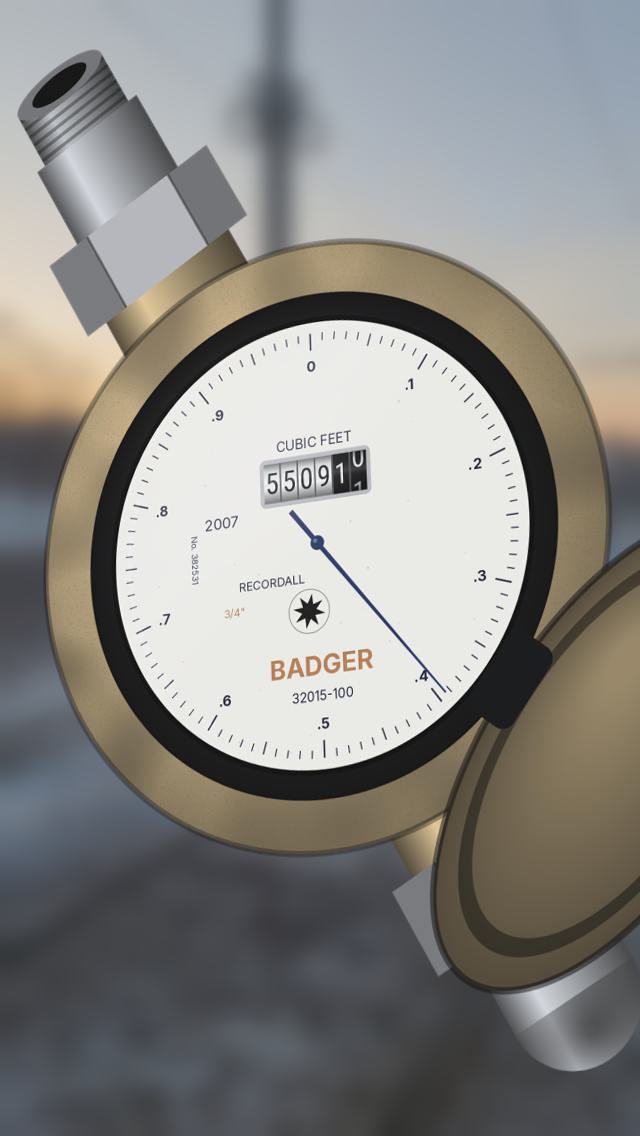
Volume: ft³ 550910.39
